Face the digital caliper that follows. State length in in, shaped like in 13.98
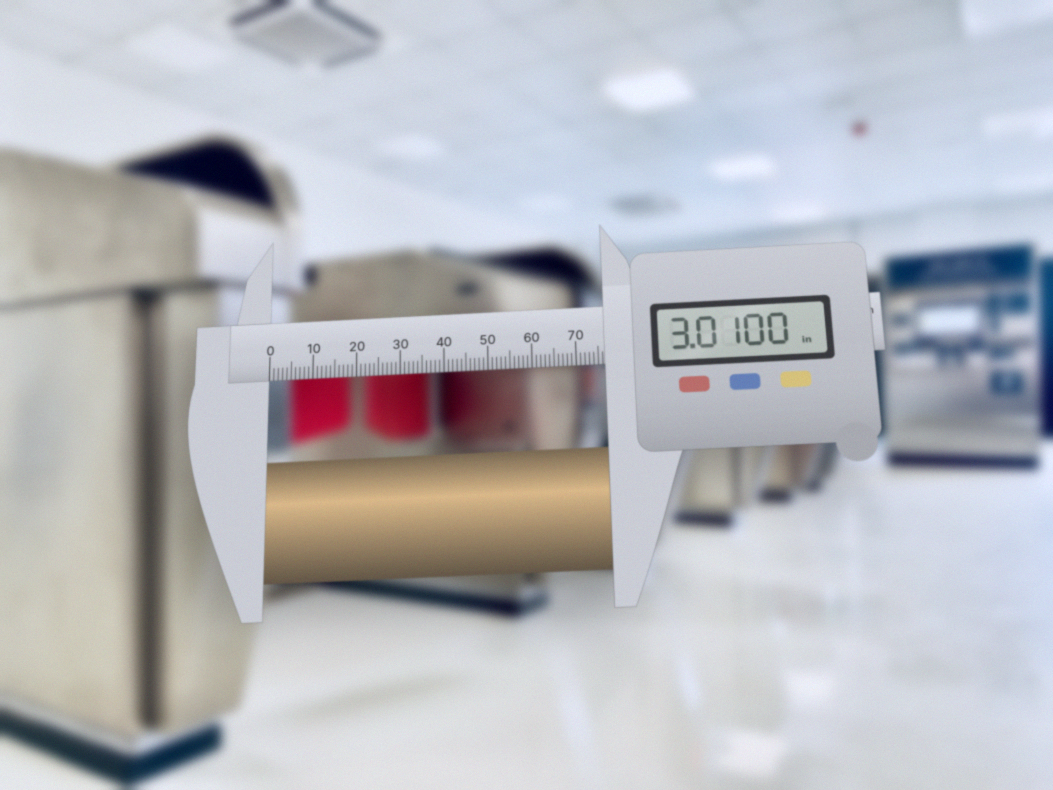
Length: in 3.0100
